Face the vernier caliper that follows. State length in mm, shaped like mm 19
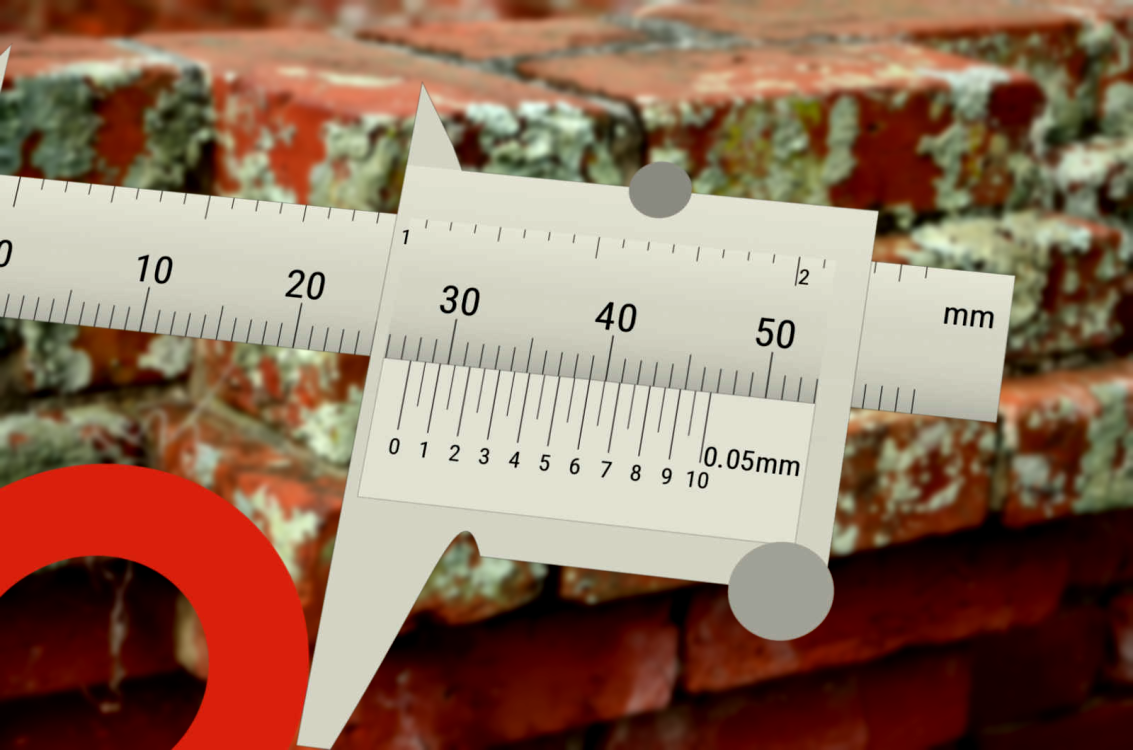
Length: mm 27.6
